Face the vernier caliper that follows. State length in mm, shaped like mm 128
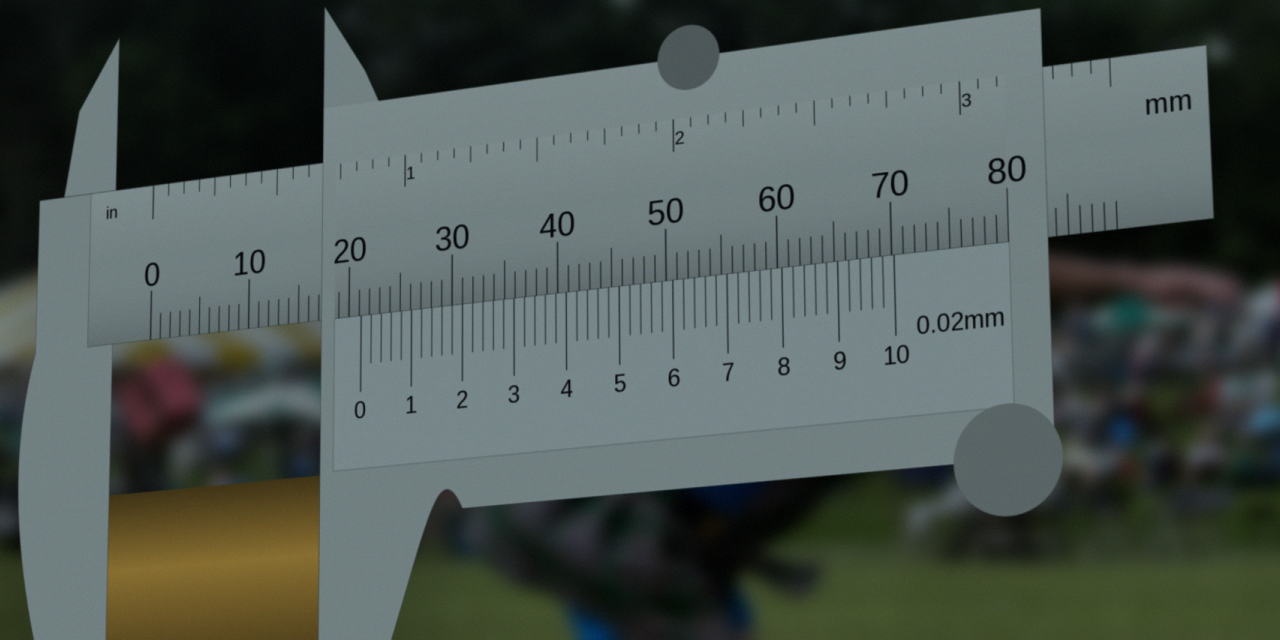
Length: mm 21.2
